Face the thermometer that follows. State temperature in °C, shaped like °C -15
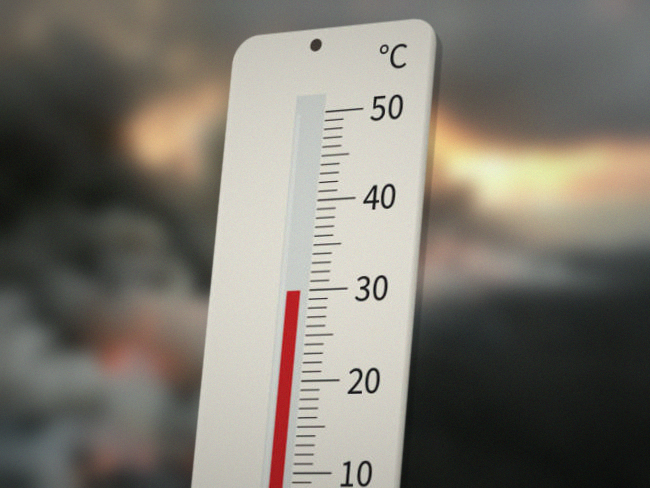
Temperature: °C 30
